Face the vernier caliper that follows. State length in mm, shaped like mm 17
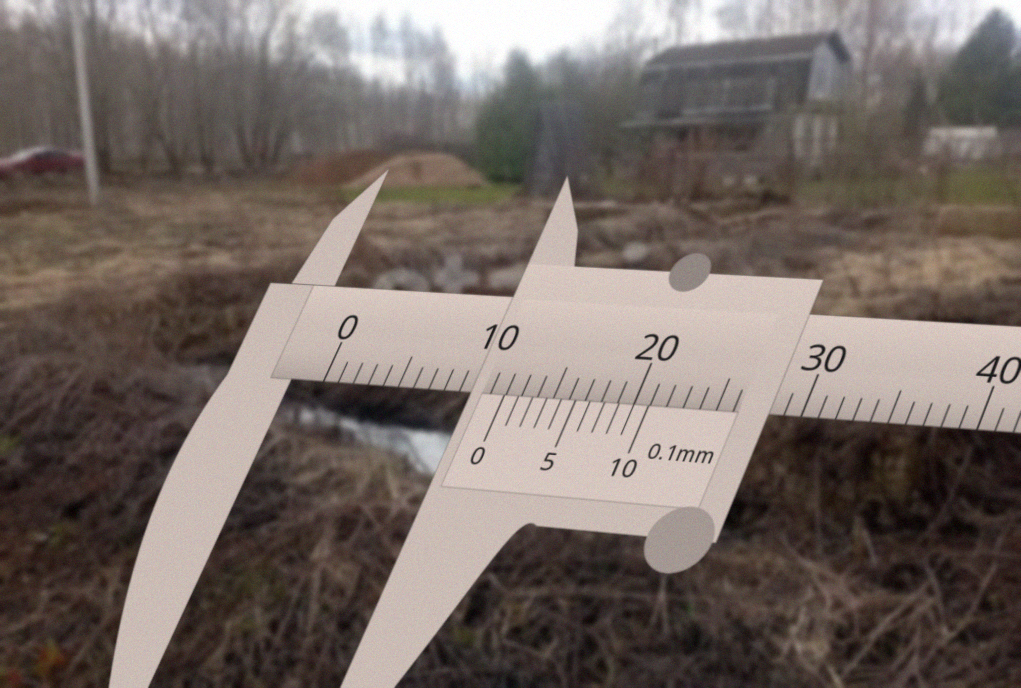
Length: mm 11.9
